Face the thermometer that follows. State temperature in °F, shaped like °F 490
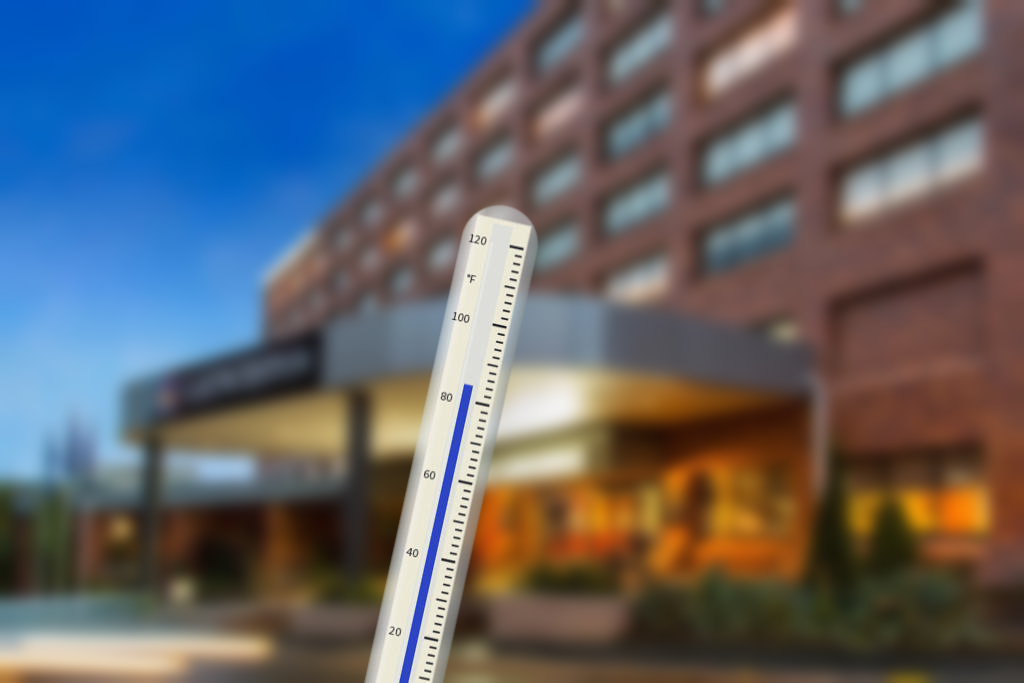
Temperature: °F 84
